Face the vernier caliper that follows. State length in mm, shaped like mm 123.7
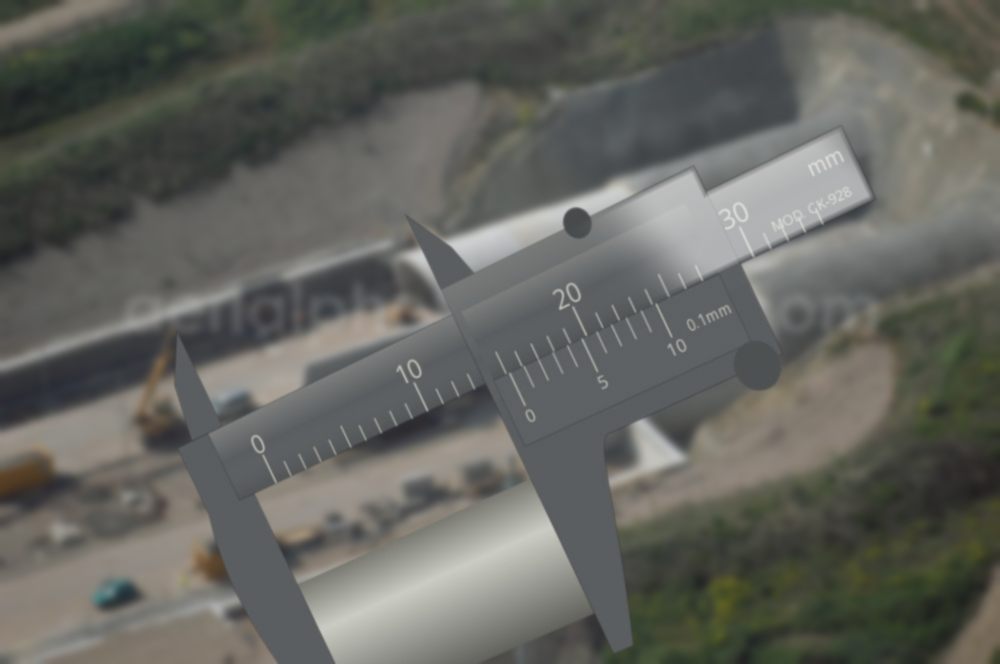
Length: mm 15.2
